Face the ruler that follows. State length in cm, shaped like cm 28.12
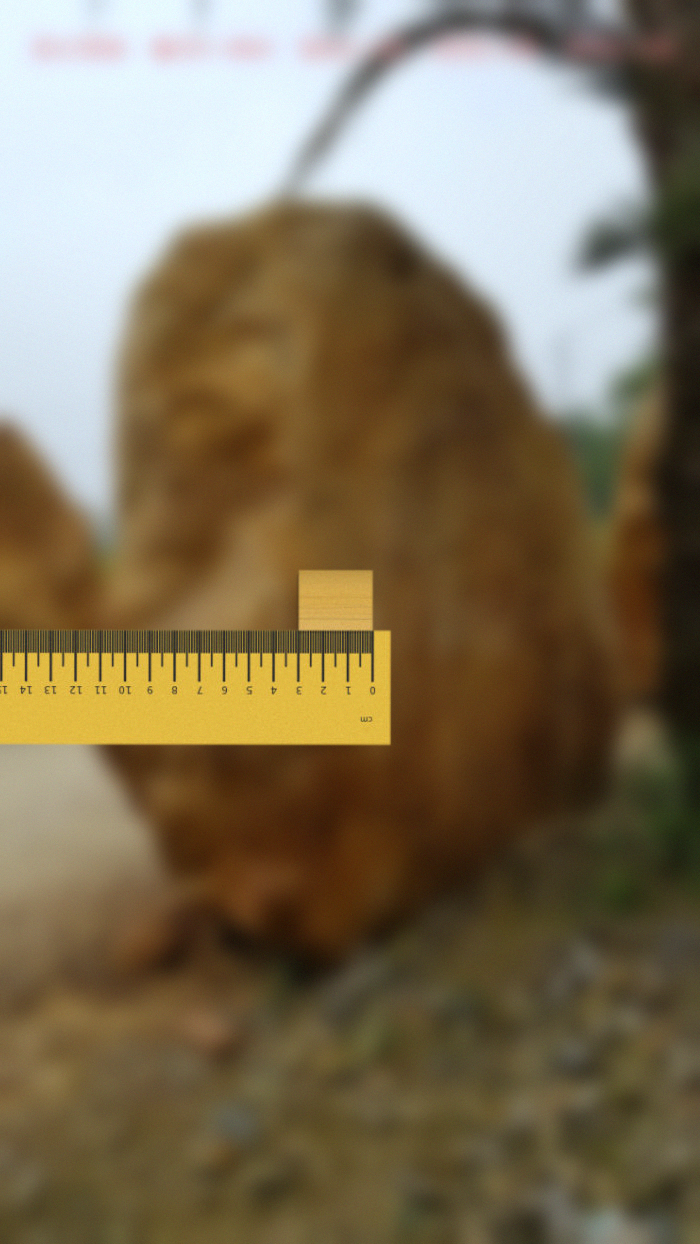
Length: cm 3
